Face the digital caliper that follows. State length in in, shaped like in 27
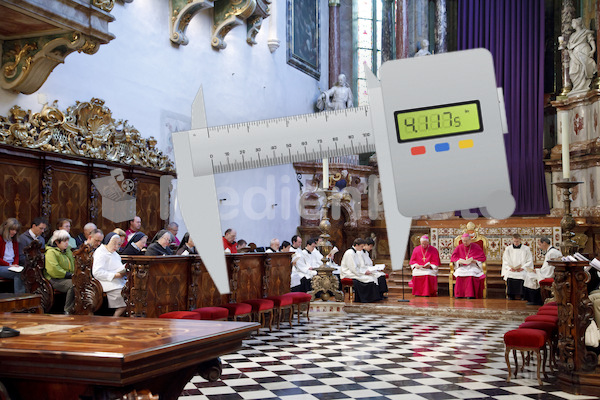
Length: in 4.1175
